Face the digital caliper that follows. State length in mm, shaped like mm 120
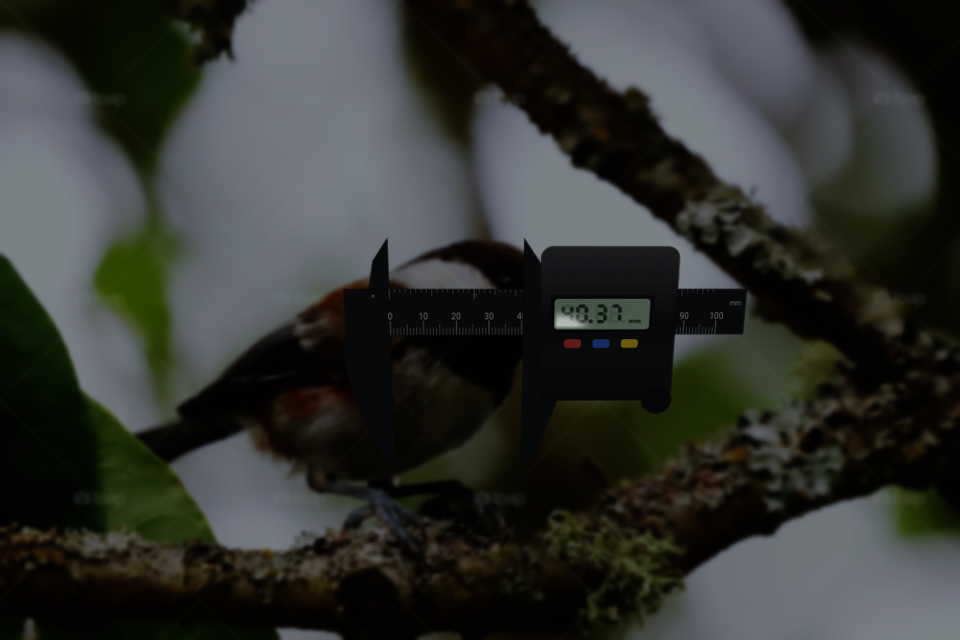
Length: mm 40.37
